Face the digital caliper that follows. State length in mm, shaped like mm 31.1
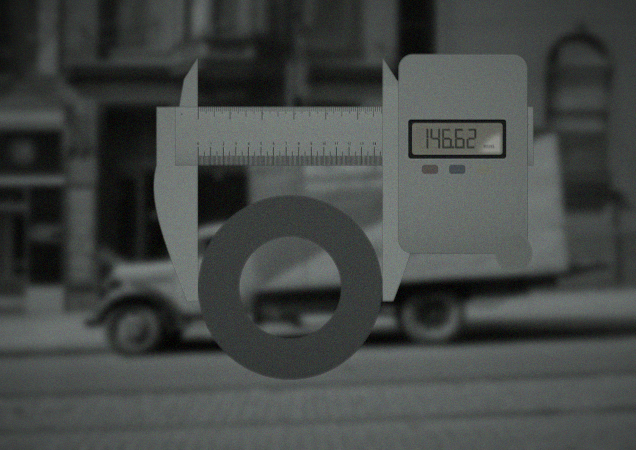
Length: mm 146.62
